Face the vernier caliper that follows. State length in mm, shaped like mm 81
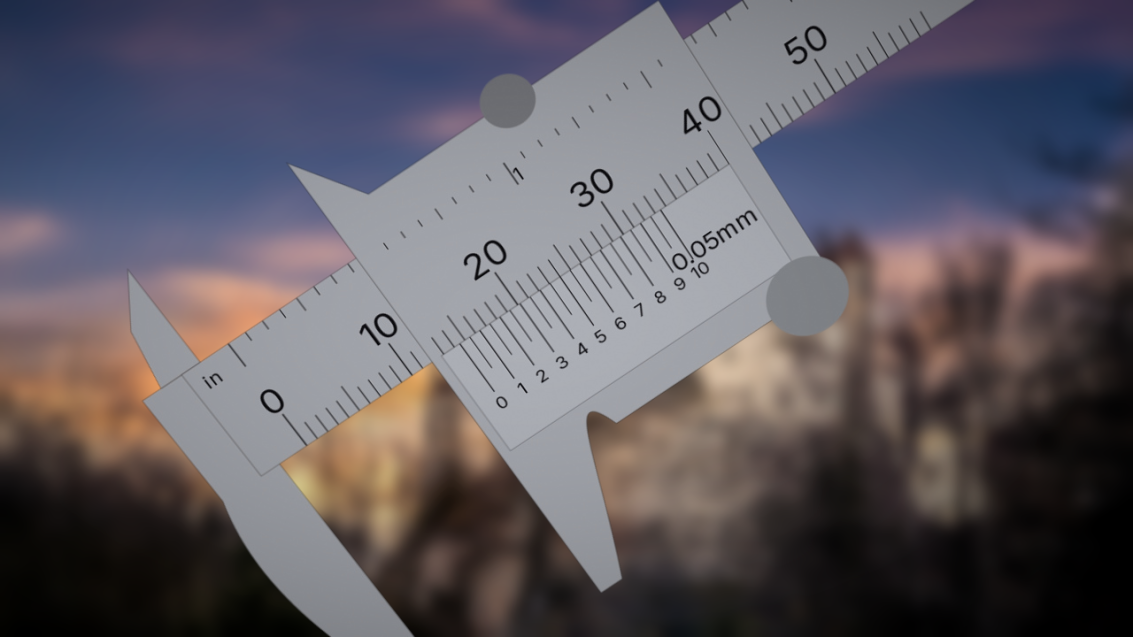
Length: mm 14.5
